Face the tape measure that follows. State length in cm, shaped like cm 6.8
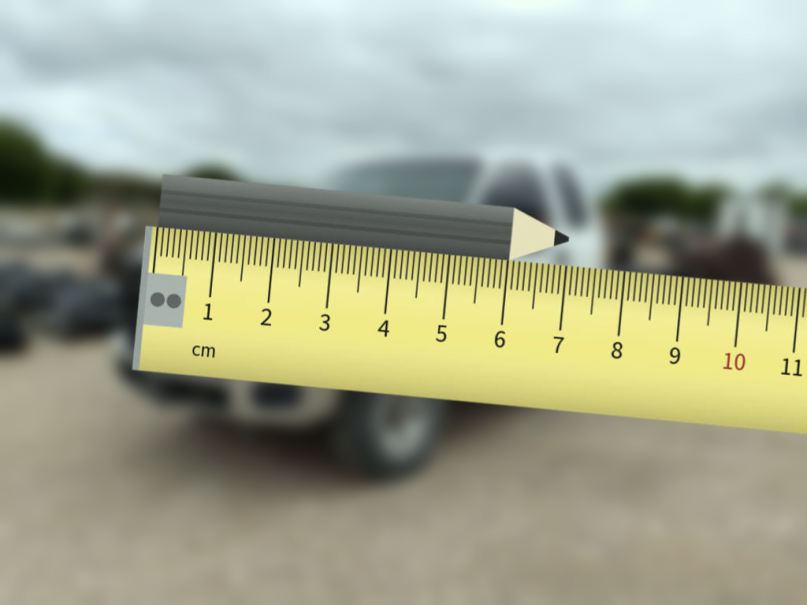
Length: cm 7
